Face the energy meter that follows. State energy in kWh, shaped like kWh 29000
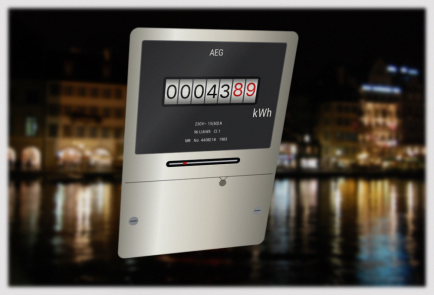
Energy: kWh 43.89
